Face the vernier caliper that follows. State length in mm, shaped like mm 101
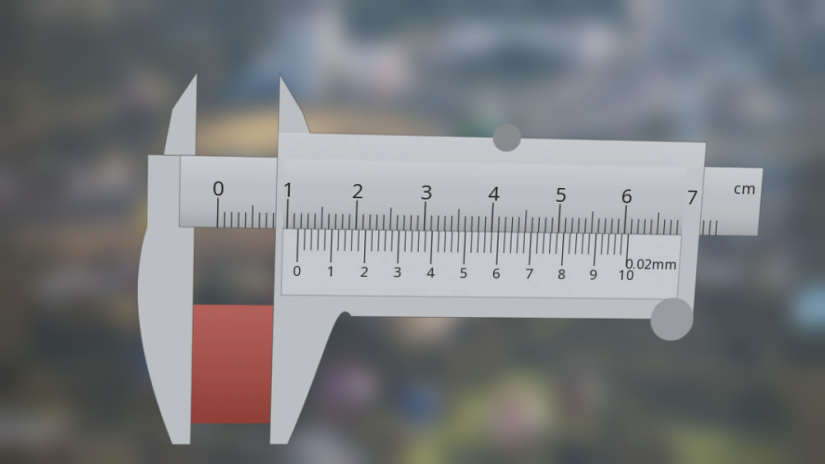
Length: mm 11.6
